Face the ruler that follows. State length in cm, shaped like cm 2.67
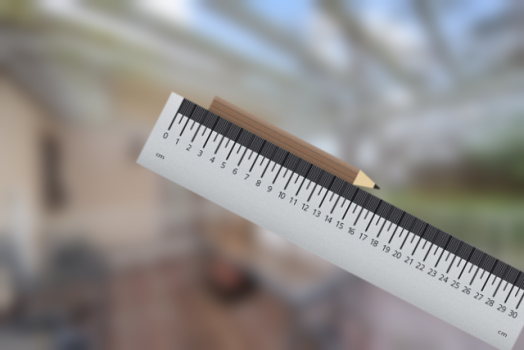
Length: cm 14.5
